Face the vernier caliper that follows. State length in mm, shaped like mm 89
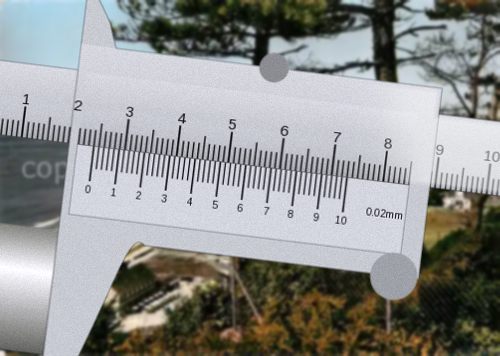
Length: mm 24.0
